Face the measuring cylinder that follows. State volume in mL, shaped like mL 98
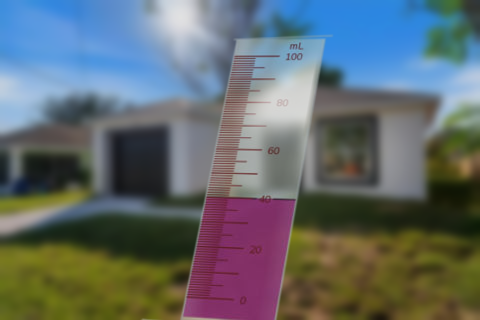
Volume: mL 40
